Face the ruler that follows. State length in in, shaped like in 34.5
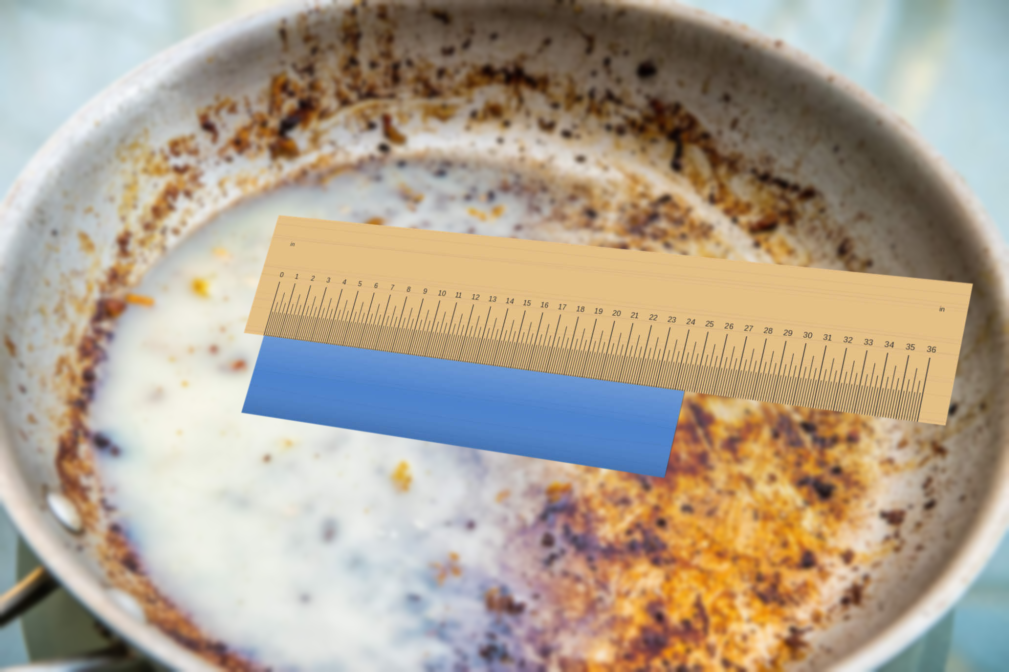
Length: in 24.5
